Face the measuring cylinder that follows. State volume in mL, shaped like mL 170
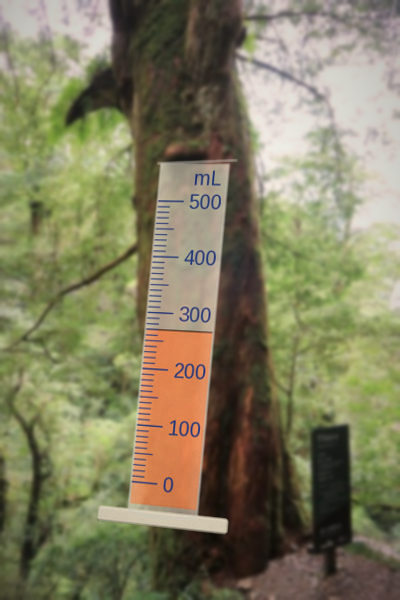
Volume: mL 270
